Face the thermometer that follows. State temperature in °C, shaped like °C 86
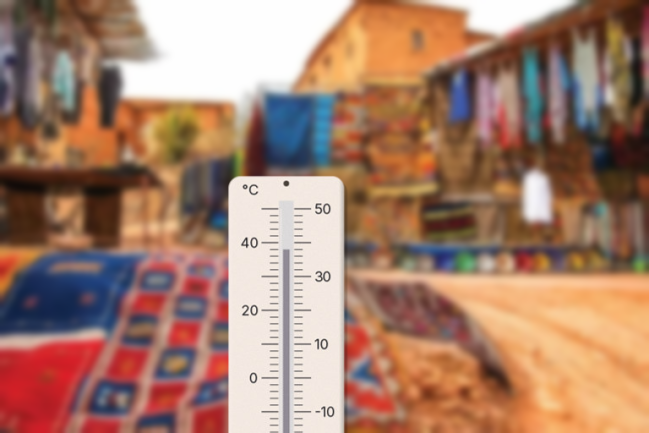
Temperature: °C 38
